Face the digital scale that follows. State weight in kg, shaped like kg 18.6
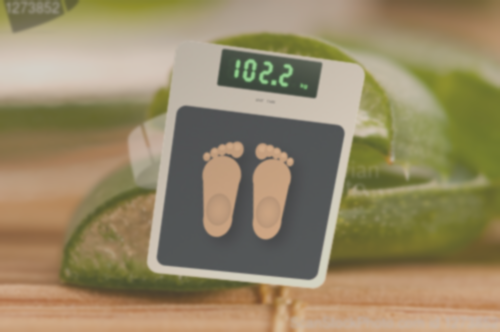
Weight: kg 102.2
